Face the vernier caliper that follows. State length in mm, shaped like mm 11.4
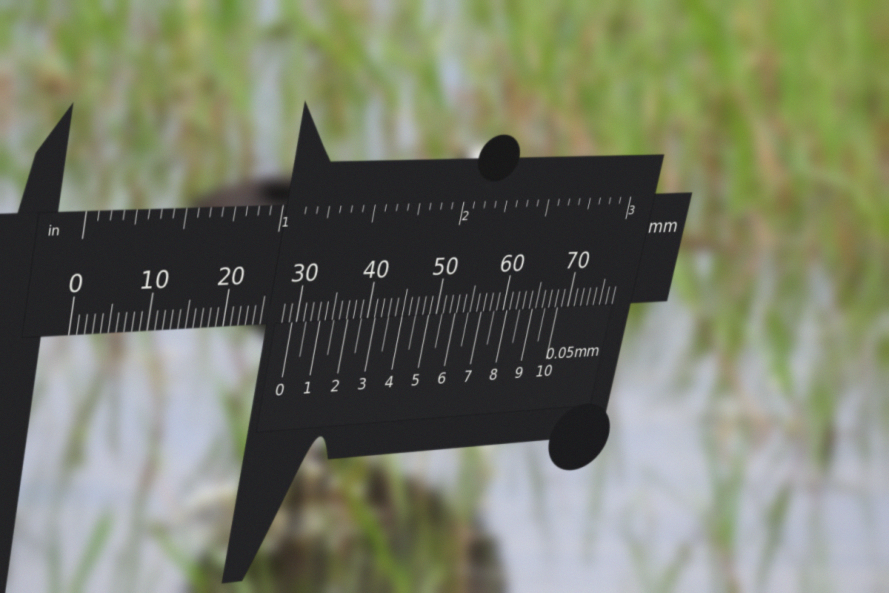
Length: mm 29.4
